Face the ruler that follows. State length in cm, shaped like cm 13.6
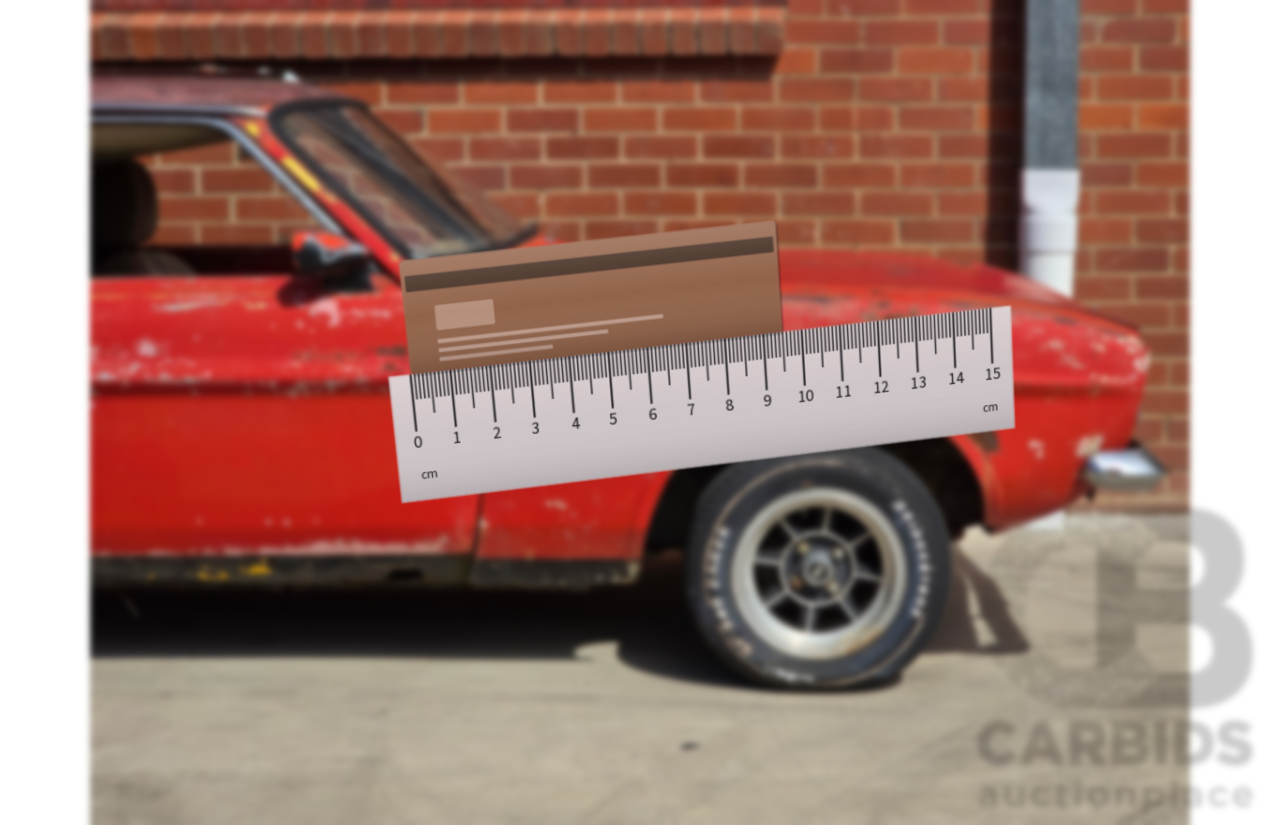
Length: cm 9.5
